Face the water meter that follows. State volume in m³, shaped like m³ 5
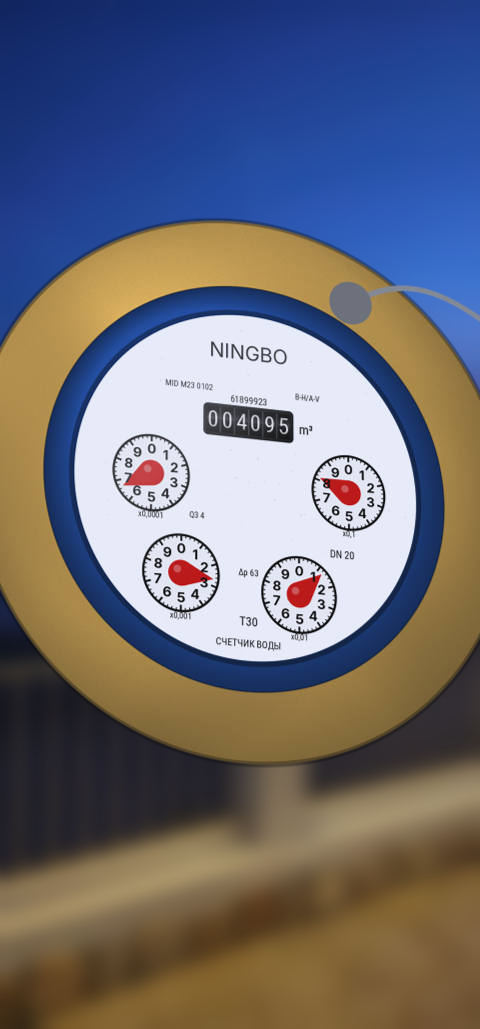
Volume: m³ 4095.8126
